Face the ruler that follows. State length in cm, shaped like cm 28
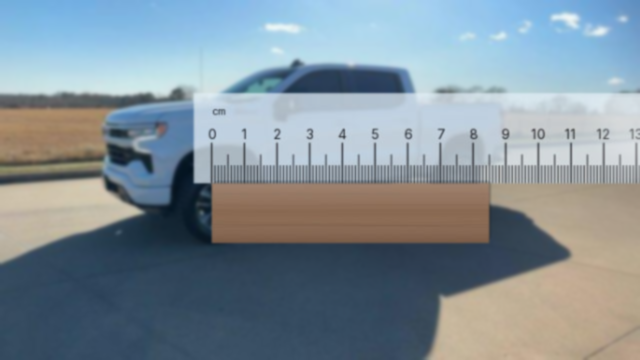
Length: cm 8.5
